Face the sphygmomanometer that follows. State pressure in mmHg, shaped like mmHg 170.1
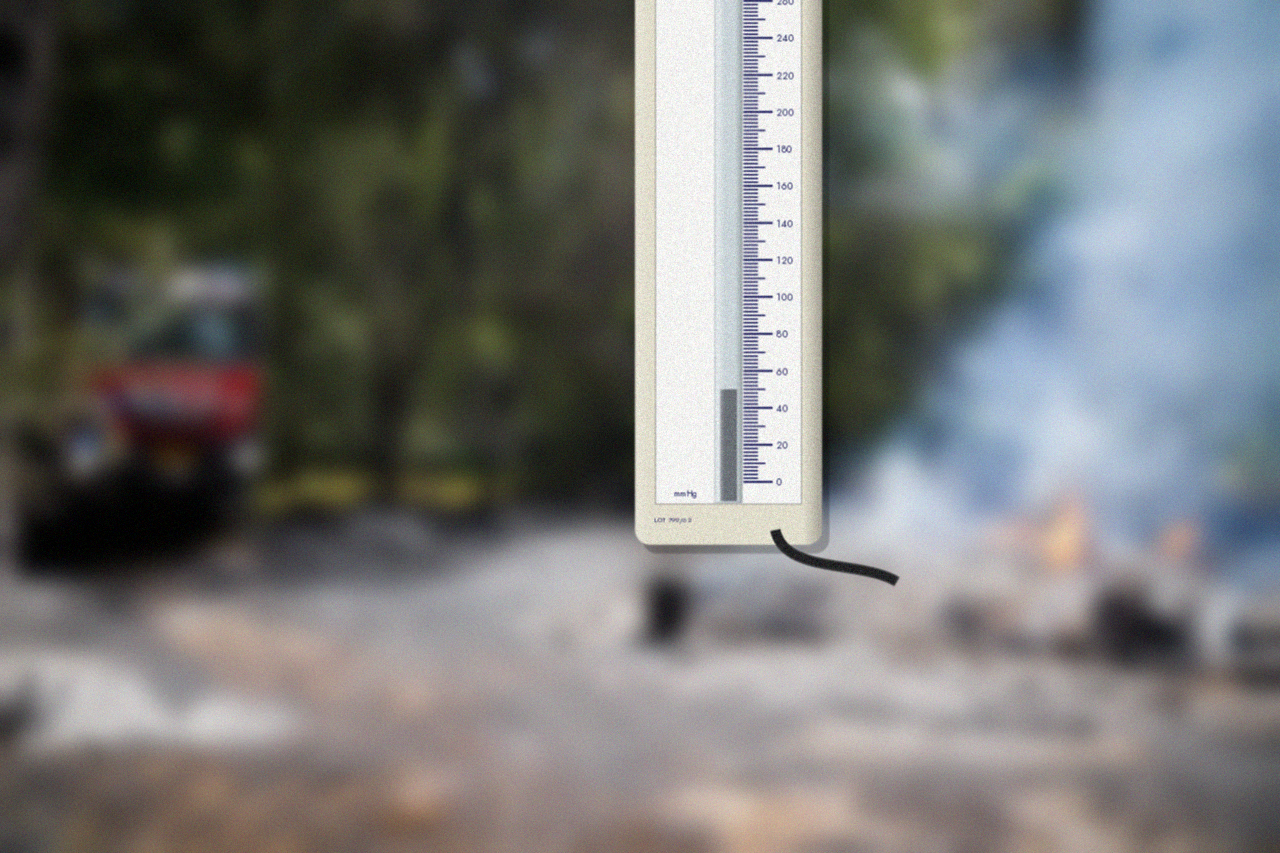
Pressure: mmHg 50
